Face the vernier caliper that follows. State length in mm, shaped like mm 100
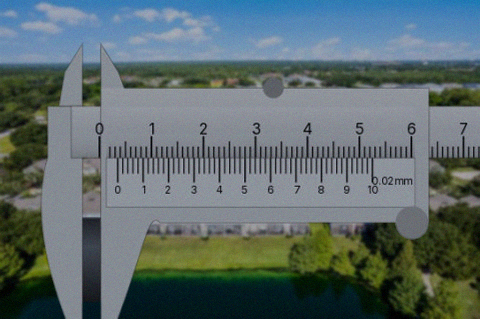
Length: mm 3.5
